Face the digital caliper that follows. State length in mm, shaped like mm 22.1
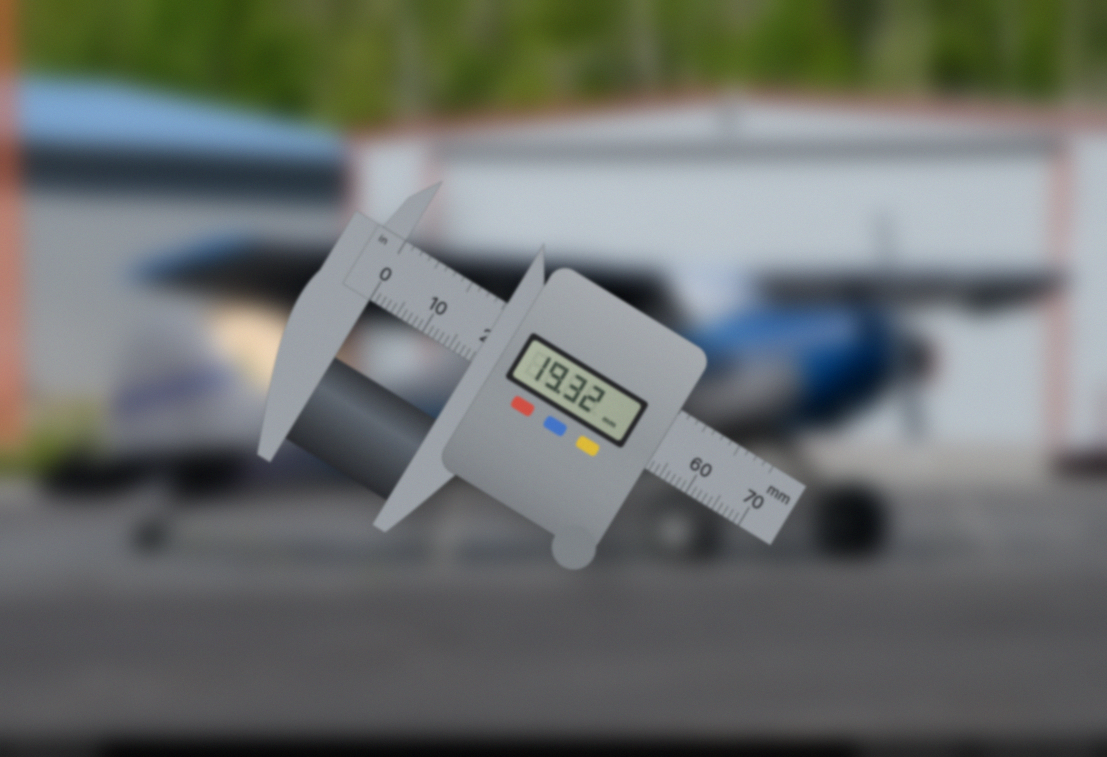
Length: mm 19.32
